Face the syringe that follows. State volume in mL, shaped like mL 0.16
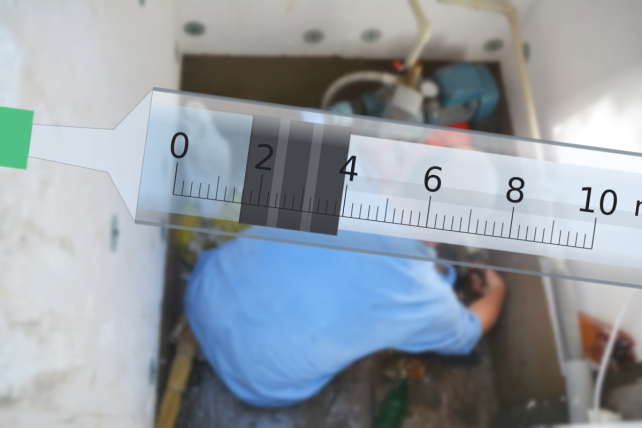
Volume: mL 1.6
